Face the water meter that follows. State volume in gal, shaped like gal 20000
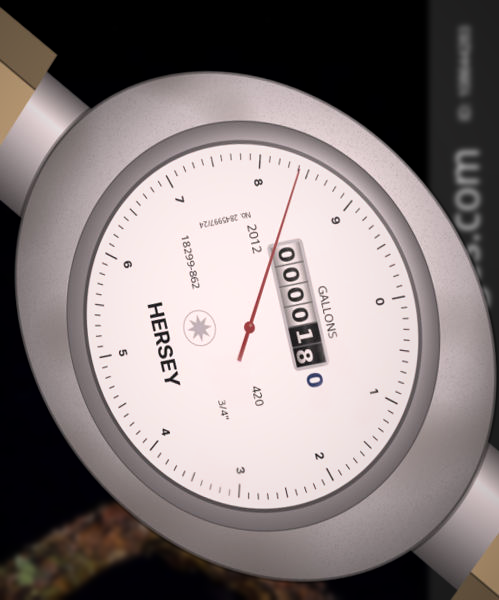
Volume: gal 178.4
